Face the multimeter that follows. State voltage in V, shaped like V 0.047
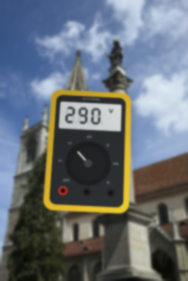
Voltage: V 290
